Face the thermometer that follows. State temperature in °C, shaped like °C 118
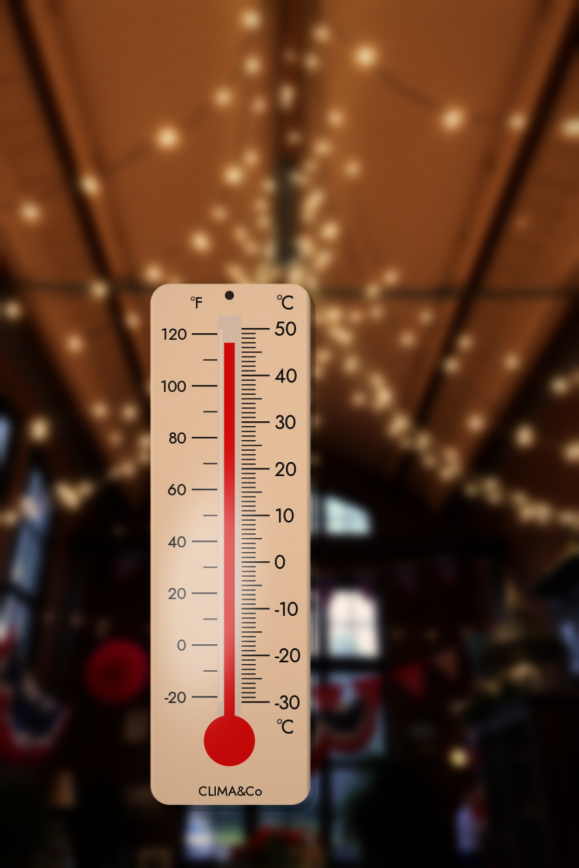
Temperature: °C 47
